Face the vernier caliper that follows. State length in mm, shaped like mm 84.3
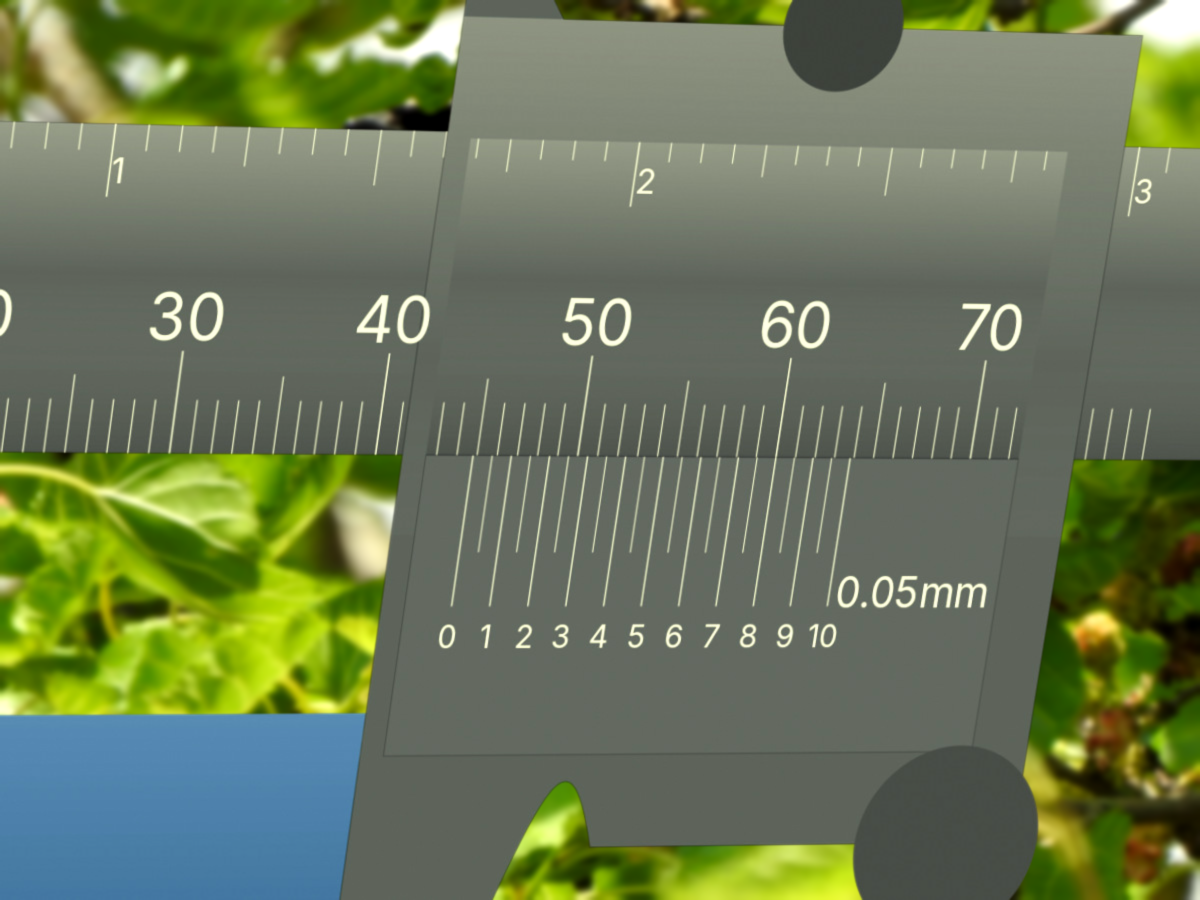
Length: mm 44.8
